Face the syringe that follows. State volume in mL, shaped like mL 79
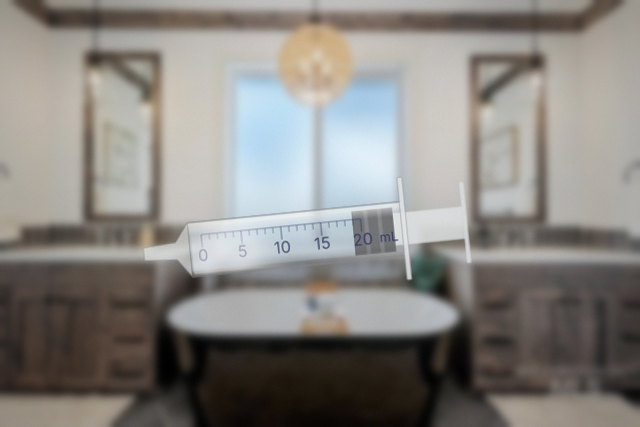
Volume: mL 19
